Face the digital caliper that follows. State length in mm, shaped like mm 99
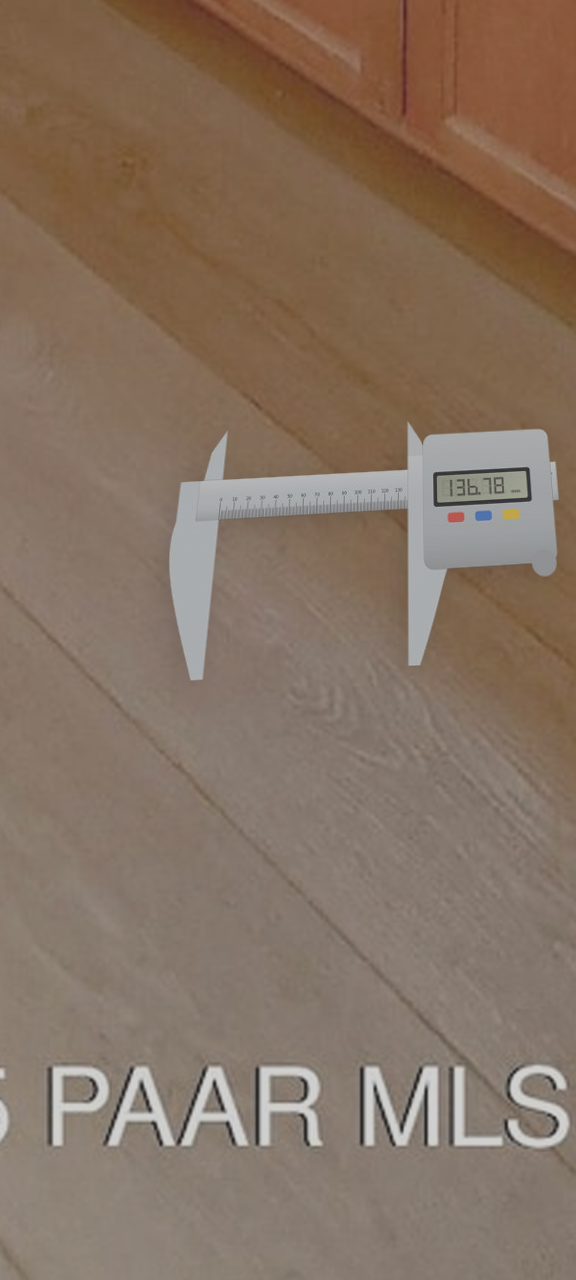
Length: mm 136.78
